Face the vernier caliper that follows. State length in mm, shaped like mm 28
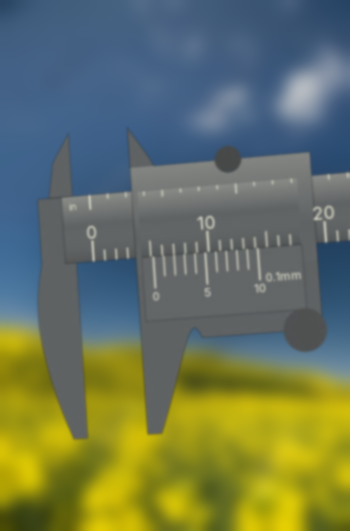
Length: mm 5.2
